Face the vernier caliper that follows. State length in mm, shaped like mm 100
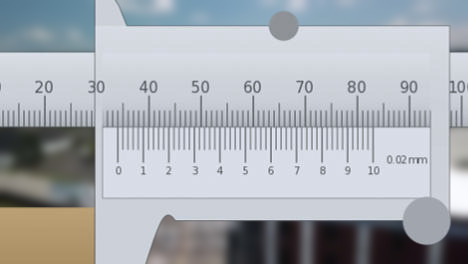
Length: mm 34.0
